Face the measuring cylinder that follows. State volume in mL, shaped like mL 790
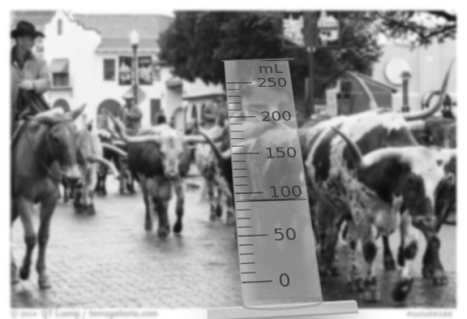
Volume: mL 90
